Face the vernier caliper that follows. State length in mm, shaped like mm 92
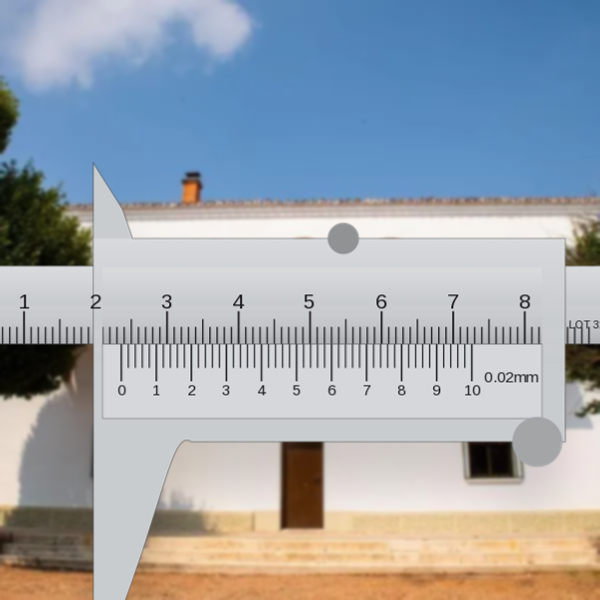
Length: mm 23.6
